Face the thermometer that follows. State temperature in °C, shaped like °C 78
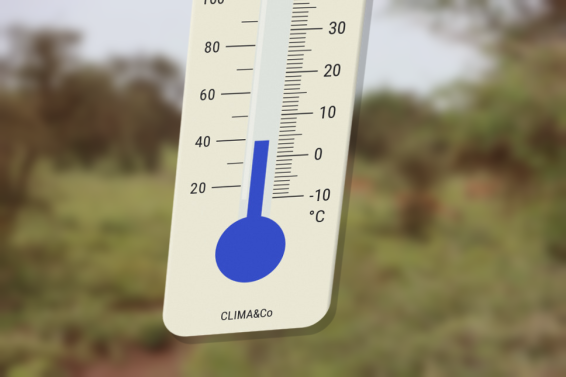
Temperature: °C 4
